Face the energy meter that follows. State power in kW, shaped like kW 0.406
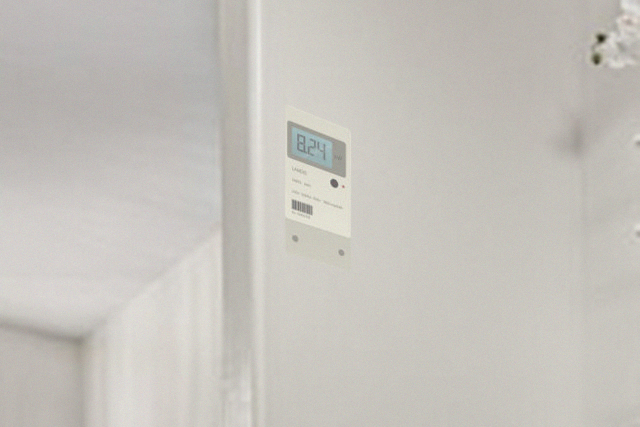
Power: kW 8.24
